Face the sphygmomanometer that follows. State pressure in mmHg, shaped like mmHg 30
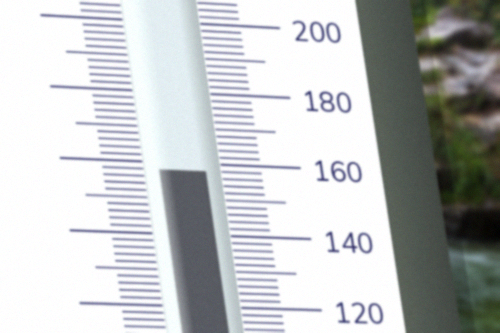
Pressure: mmHg 158
